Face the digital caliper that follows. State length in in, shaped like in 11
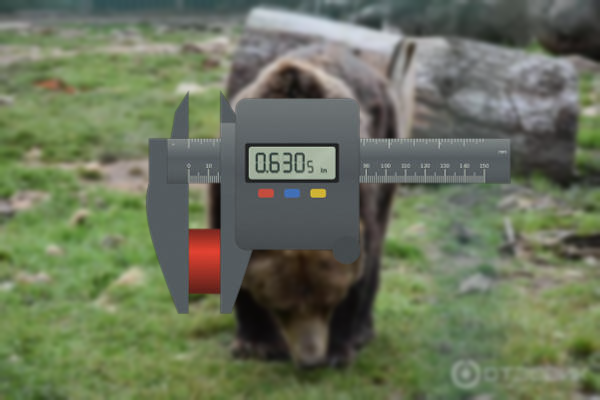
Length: in 0.6305
